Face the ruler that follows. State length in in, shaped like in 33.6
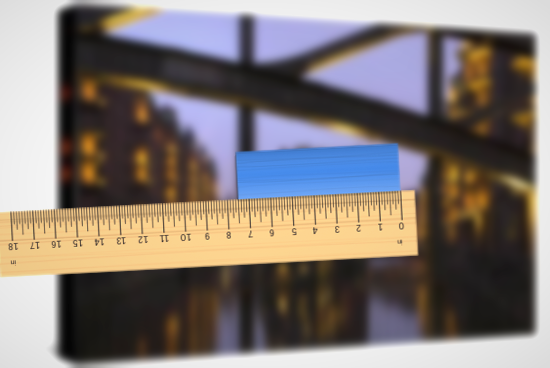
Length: in 7.5
